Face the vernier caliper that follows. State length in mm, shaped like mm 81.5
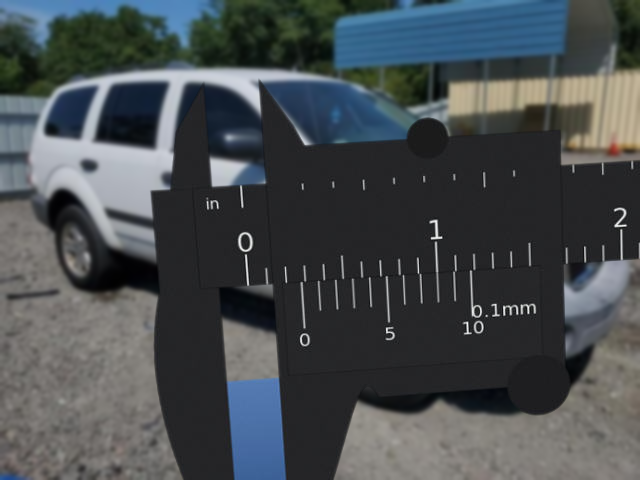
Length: mm 2.8
